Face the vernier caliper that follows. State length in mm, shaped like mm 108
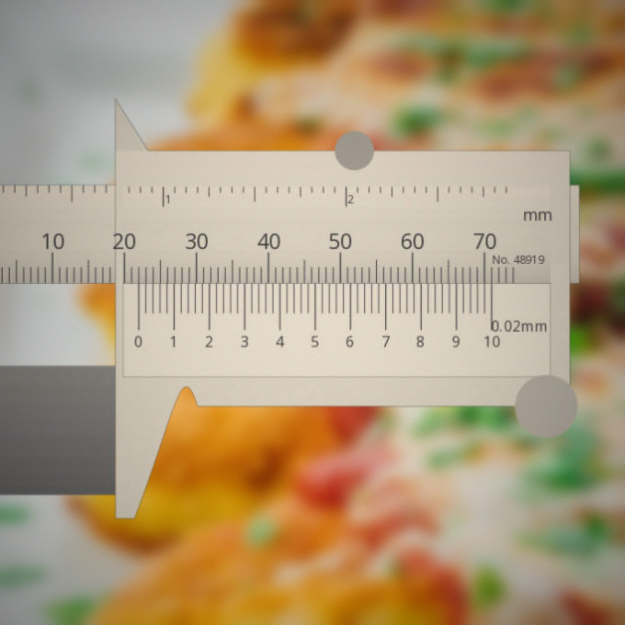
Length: mm 22.0
